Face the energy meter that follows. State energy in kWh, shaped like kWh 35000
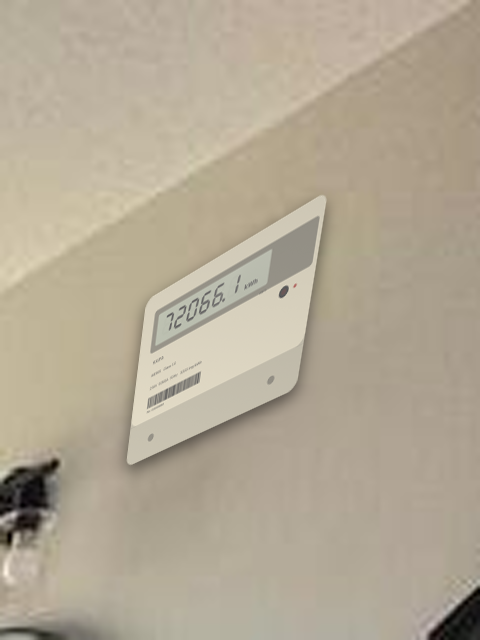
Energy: kWh 72066.1
